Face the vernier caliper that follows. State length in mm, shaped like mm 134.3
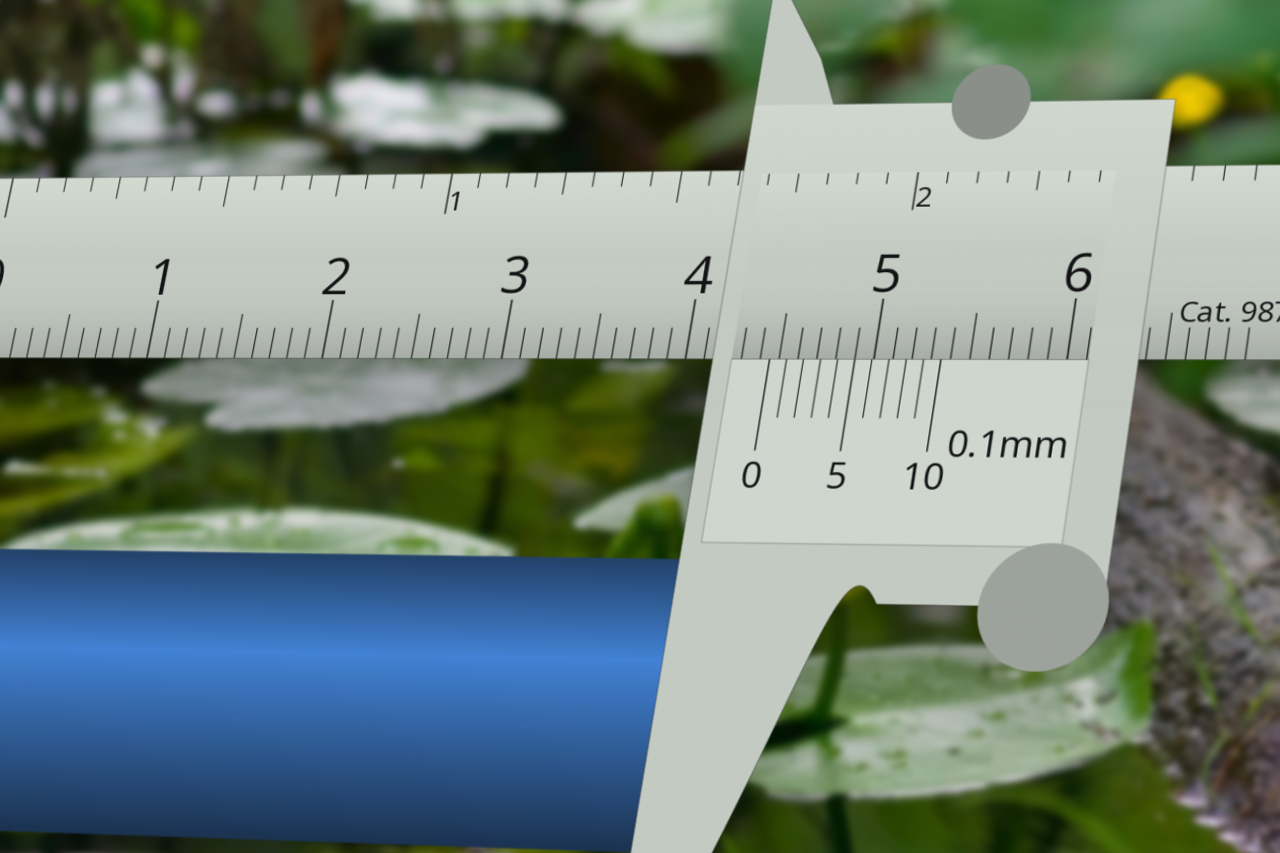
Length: mm 44.5
